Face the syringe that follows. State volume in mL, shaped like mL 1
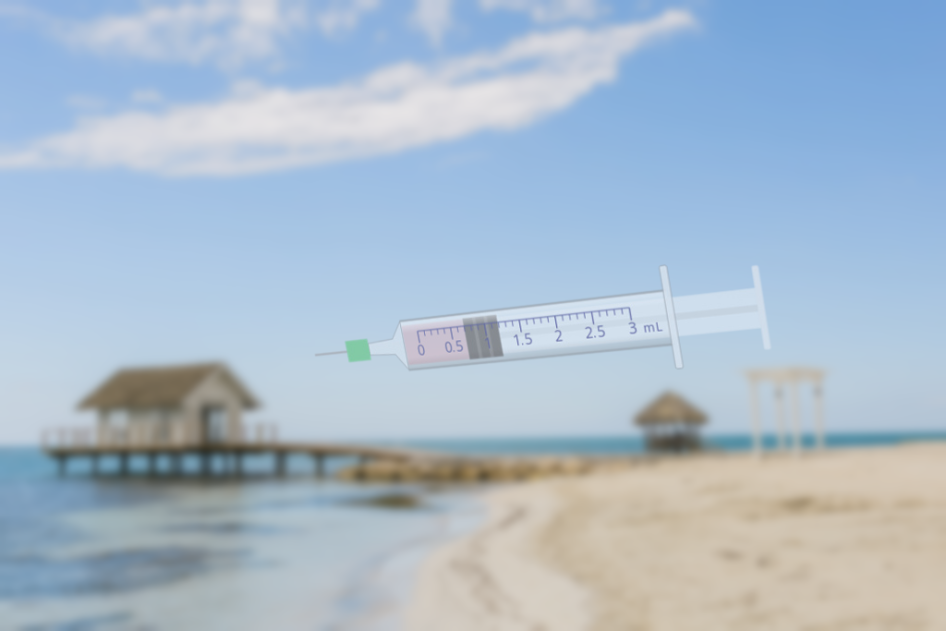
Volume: mL 0.7
